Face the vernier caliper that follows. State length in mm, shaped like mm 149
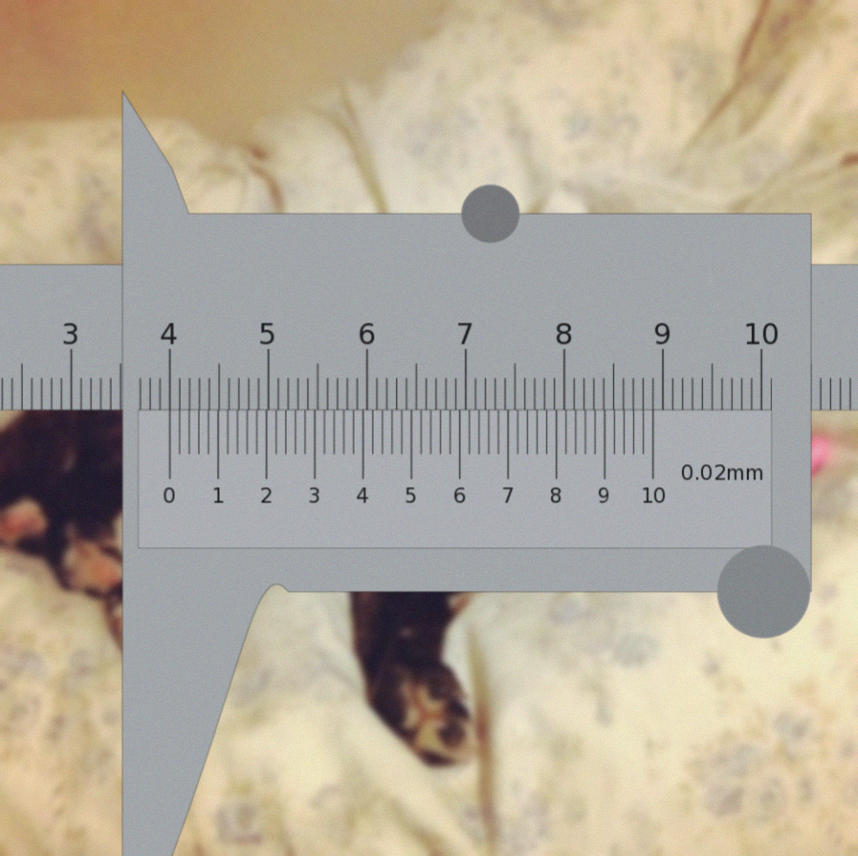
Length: mm 40.0
